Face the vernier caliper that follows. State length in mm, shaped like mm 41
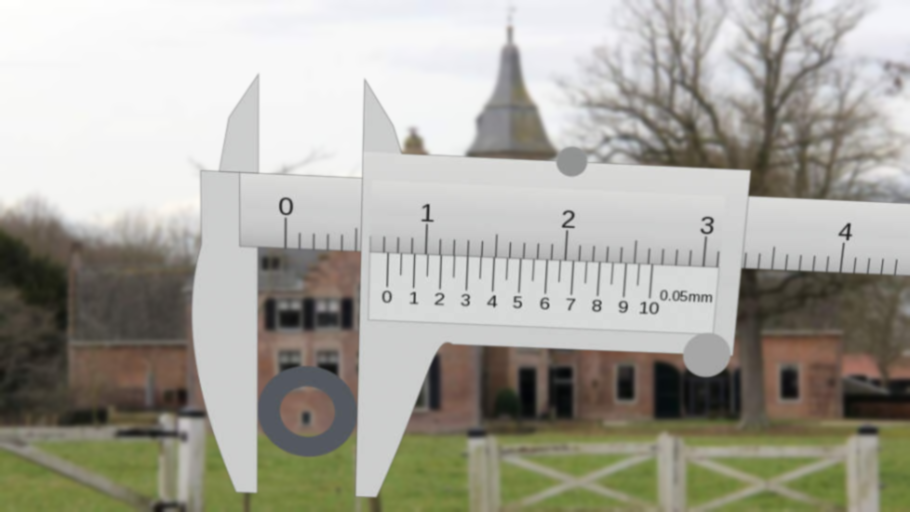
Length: mm 7.3
